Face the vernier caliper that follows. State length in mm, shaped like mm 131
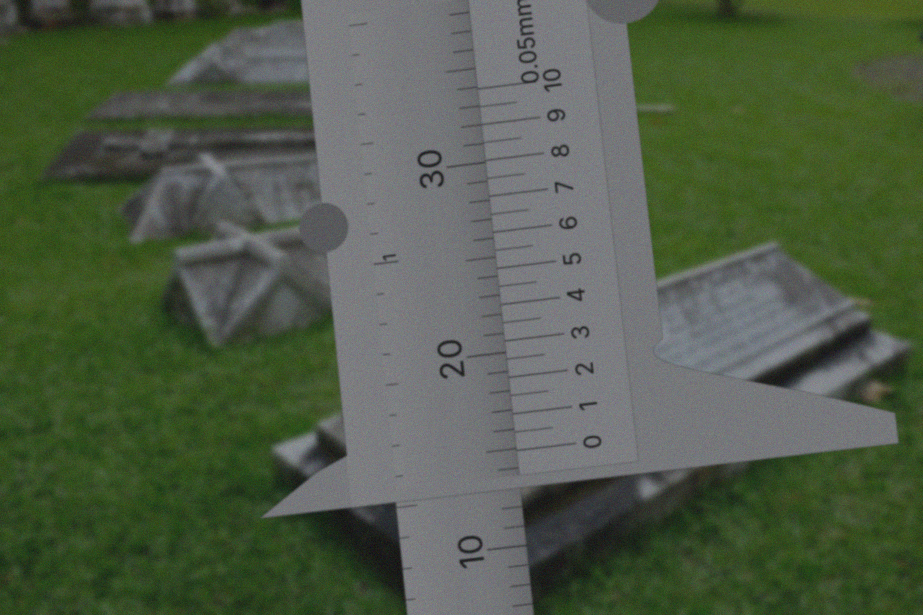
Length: mm 14.9
